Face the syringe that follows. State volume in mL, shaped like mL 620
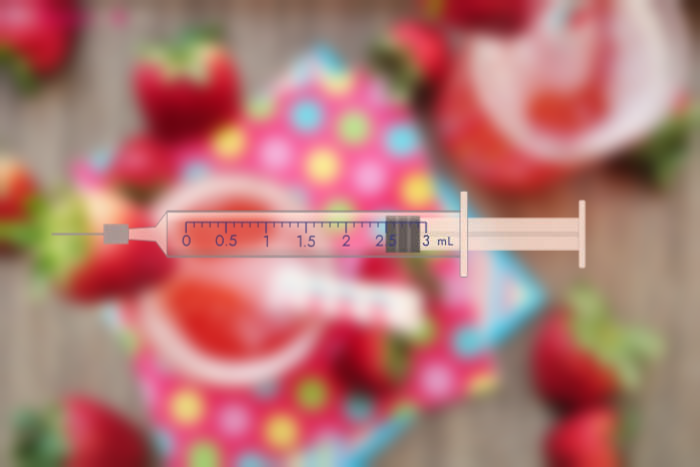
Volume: mL 2.5
